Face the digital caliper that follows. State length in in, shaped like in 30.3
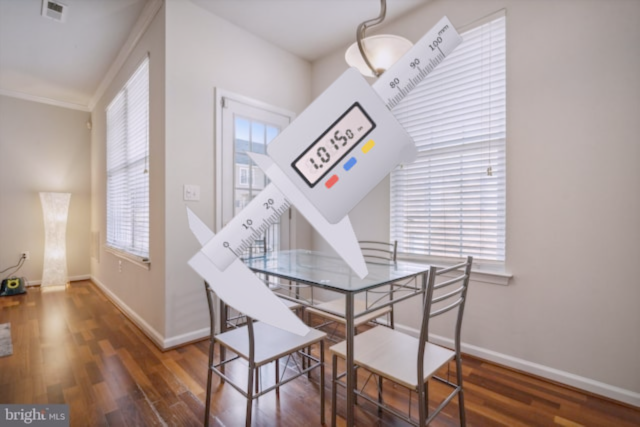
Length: in 1.0150
